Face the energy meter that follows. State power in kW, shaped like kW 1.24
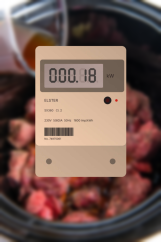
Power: kW 0.18
